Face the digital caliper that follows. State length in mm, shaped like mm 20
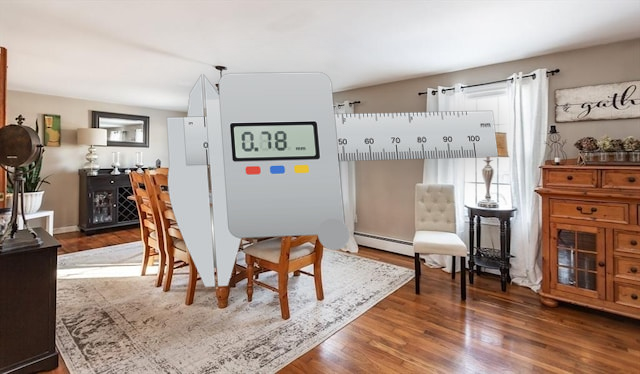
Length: mm 0.78
